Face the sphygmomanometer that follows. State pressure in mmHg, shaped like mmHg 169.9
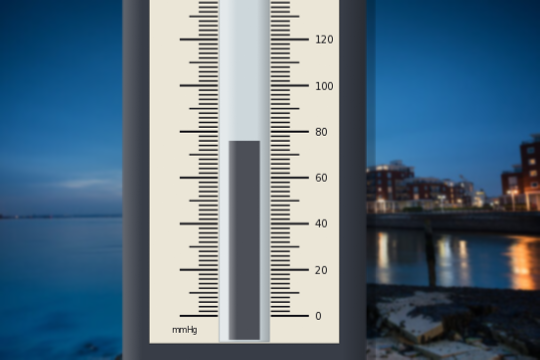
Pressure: mmHg 76
